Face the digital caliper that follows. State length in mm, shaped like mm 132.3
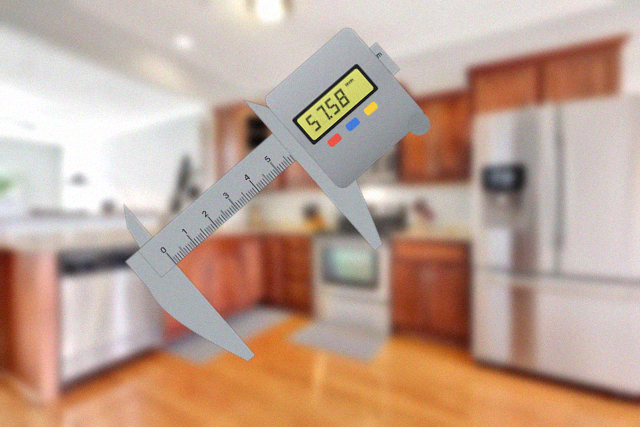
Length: mm 57.58
